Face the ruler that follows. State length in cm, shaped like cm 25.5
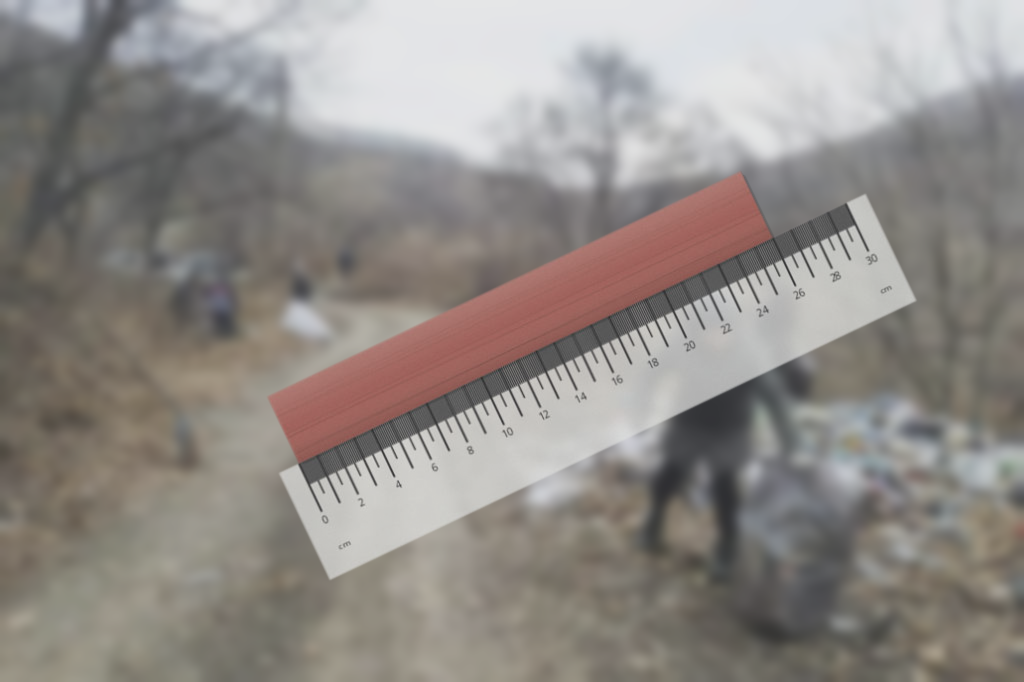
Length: cm 26
